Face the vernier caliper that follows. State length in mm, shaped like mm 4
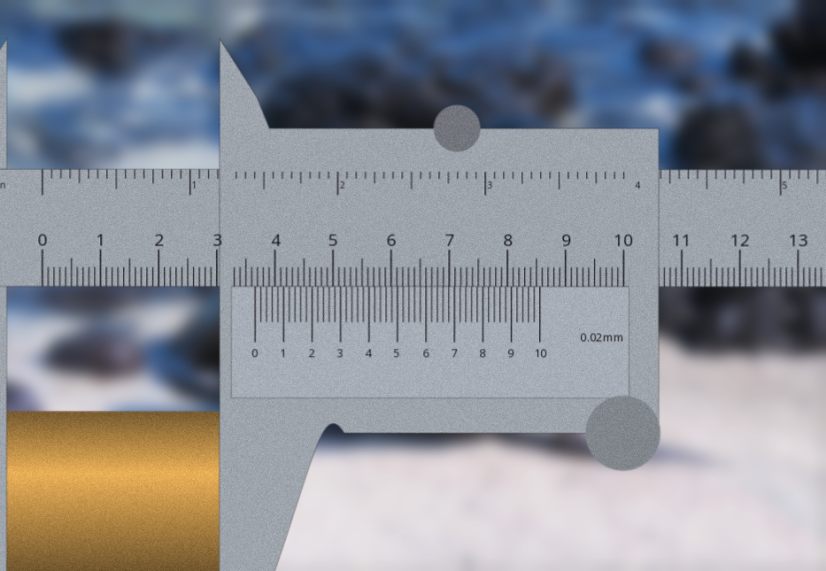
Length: mm 36.6
